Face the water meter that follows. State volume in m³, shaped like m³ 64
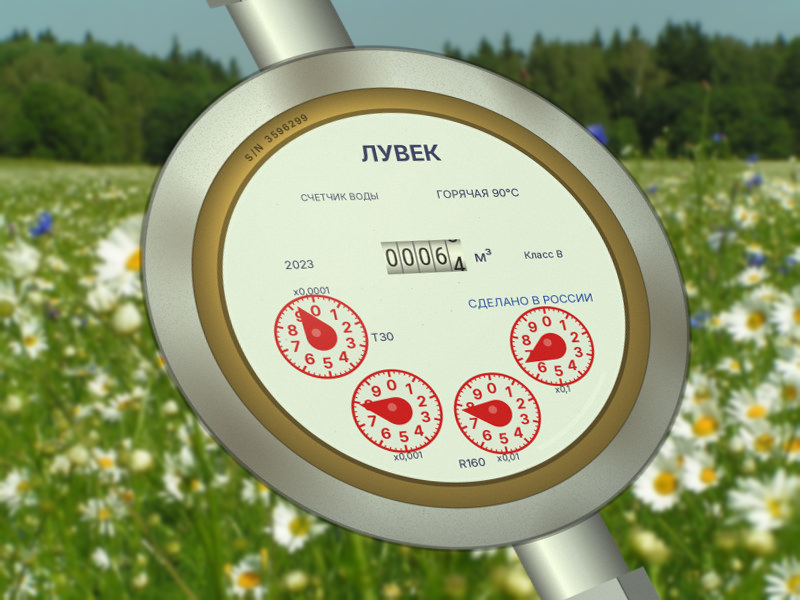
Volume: m³ 63.6779
